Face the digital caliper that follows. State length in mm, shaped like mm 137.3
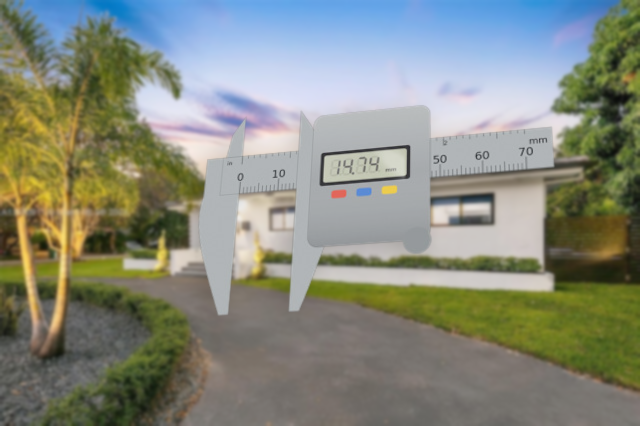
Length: mm 14.74
